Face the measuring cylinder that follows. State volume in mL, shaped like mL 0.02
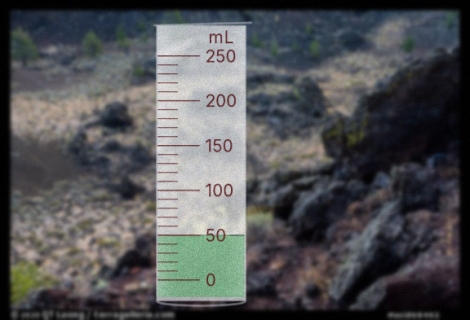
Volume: mL 50
